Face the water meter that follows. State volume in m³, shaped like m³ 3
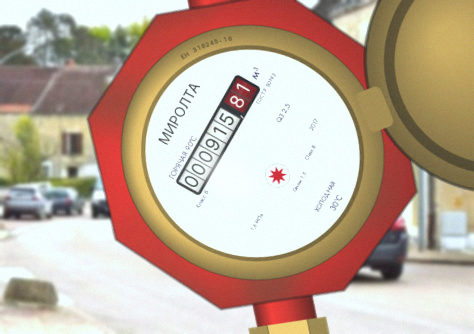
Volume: m³ 915.81
